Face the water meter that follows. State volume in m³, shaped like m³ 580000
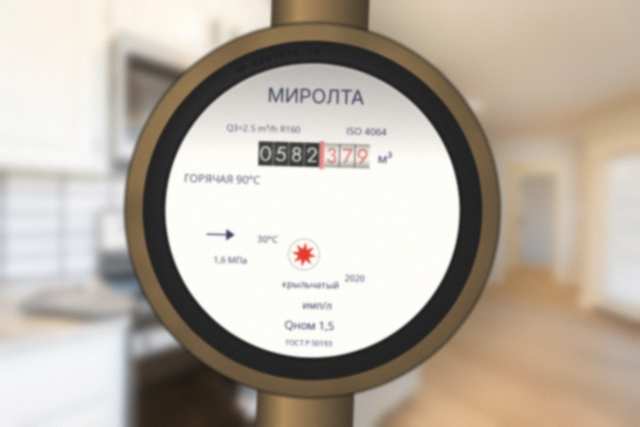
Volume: m³ 582.379
